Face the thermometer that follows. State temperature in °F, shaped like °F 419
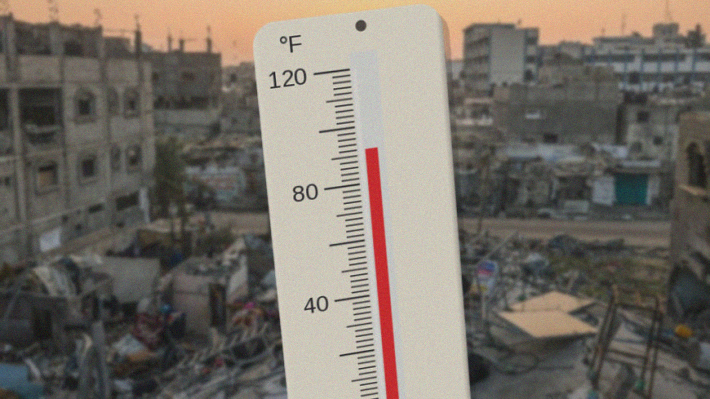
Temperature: °F 92
